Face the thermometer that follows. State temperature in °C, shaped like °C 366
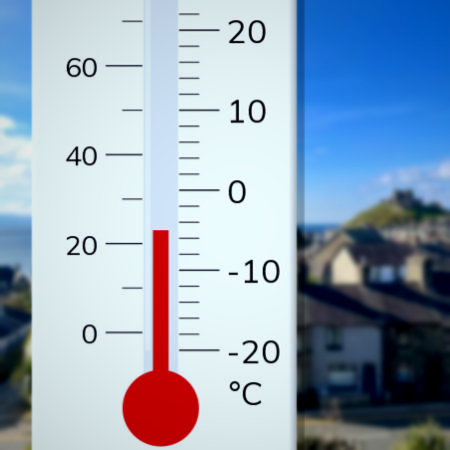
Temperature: °C -5
